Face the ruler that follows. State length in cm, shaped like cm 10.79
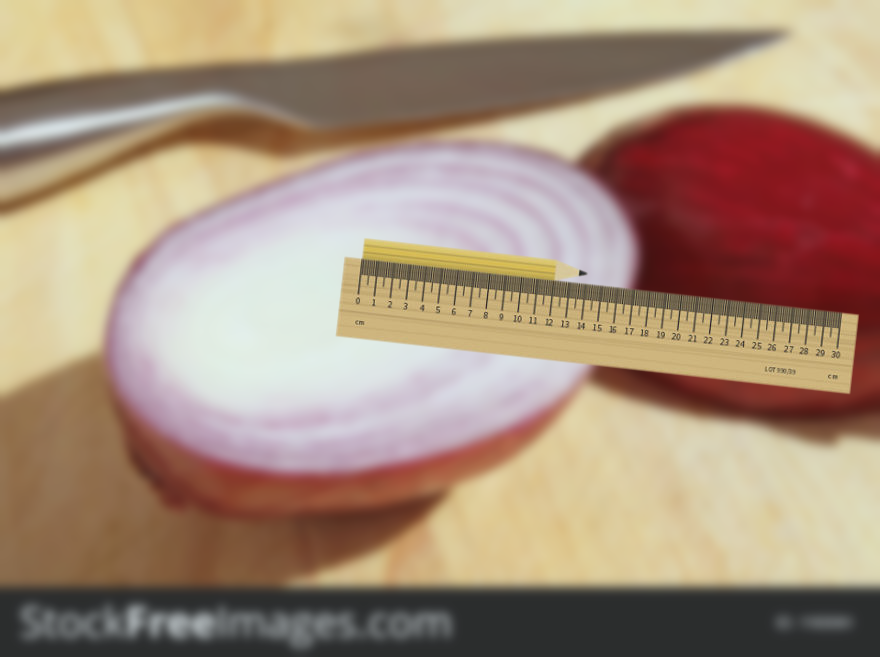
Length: cm 14
